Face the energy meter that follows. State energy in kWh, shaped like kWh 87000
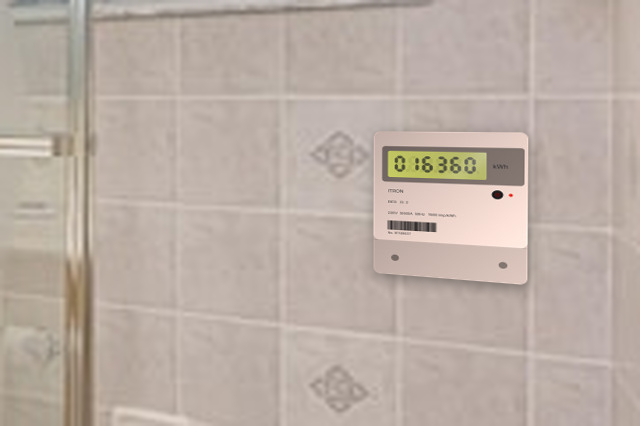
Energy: kWh 16360
